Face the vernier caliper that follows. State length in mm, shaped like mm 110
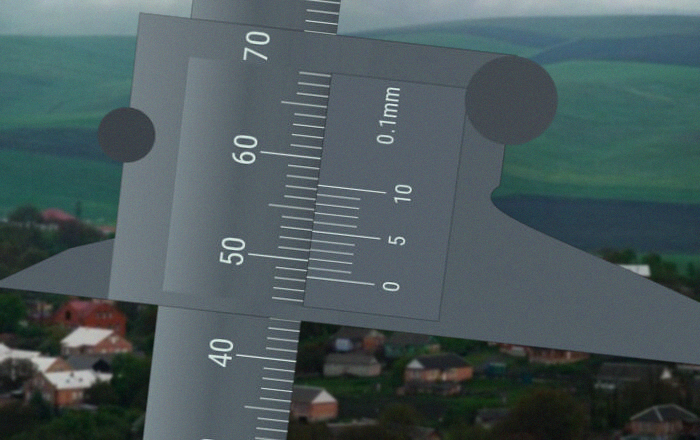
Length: mm 48.4
